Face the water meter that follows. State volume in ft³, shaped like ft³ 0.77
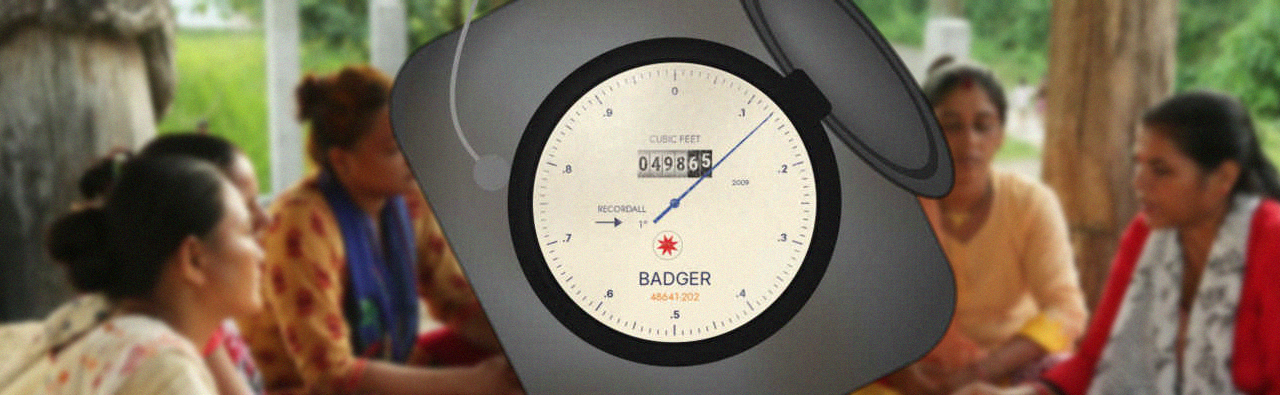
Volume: ft³ 49865.13
